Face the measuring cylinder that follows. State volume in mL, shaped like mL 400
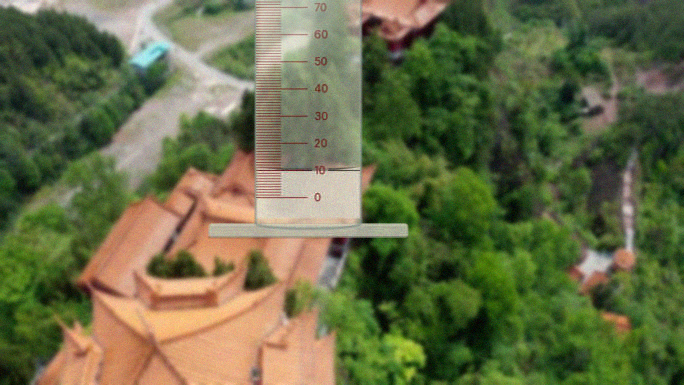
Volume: mL 10
